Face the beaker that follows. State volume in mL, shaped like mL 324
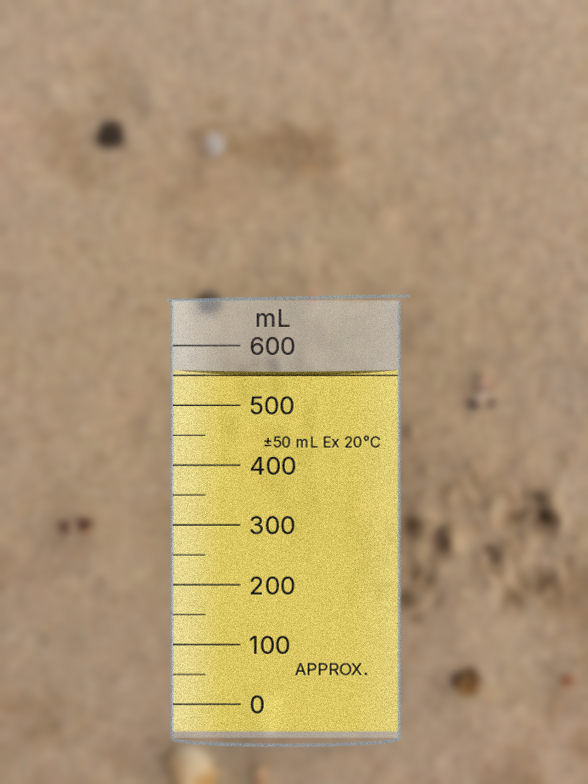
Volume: mL 550
